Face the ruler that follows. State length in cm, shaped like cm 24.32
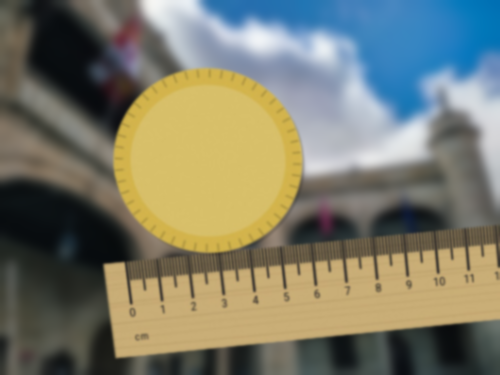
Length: cm 6
